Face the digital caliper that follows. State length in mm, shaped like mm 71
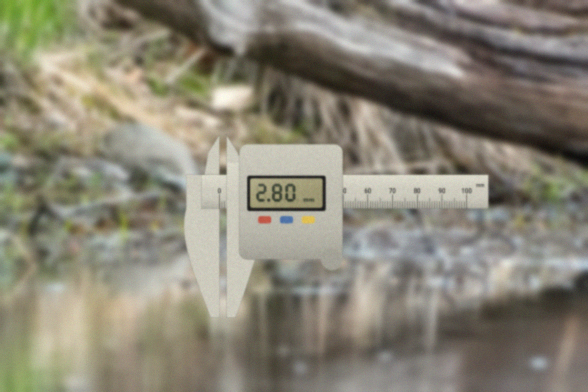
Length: mm 2.80
